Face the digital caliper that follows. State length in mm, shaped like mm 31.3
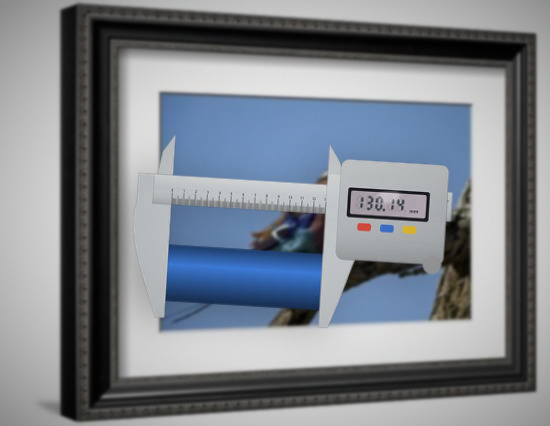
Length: mm 130.14
